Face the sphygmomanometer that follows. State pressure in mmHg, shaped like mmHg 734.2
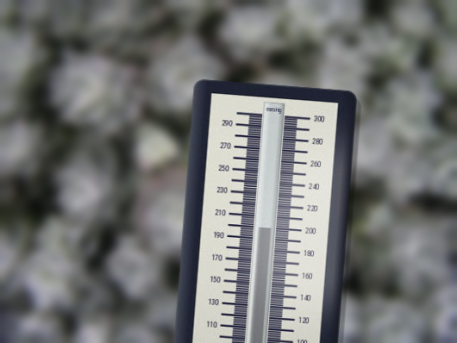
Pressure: mmHg 200
